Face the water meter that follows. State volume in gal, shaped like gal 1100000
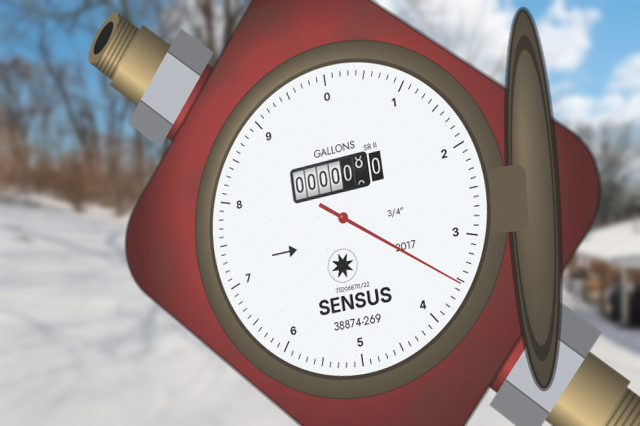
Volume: gal 83.5
